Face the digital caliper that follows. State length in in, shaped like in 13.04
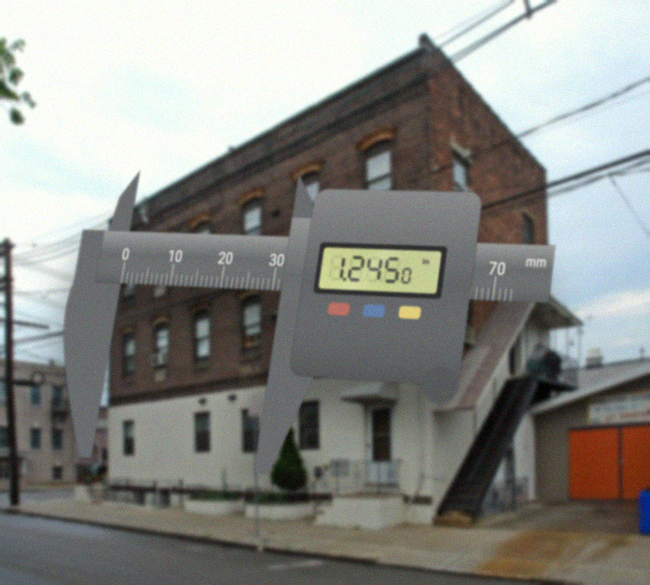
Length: in 1.2450
